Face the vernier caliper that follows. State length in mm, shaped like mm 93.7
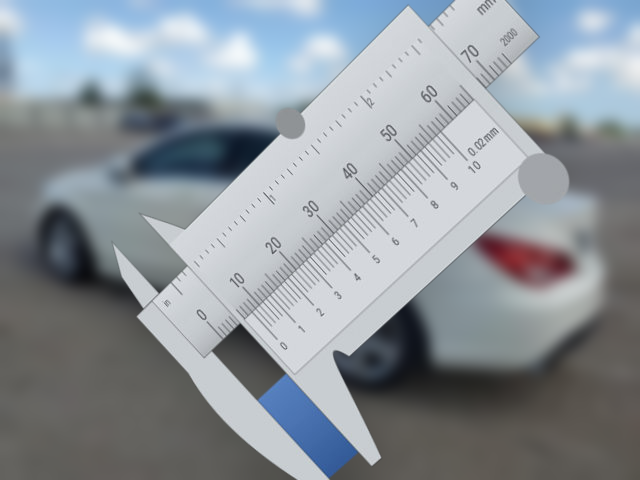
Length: mm 8.0
